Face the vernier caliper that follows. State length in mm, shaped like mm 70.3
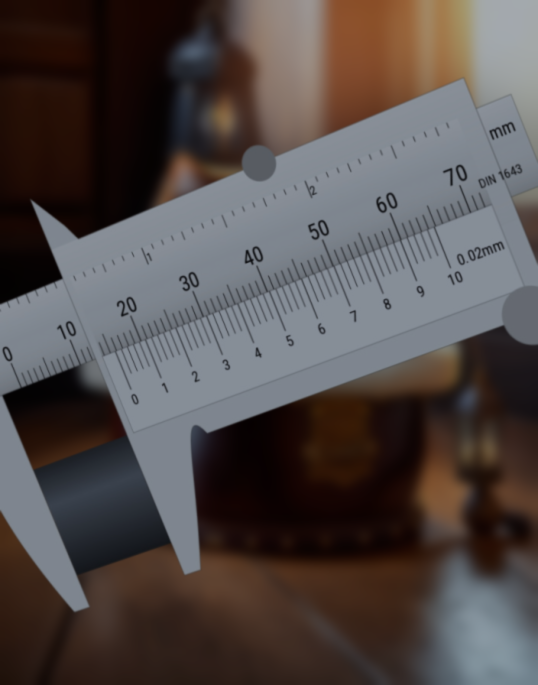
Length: mm 15.8
